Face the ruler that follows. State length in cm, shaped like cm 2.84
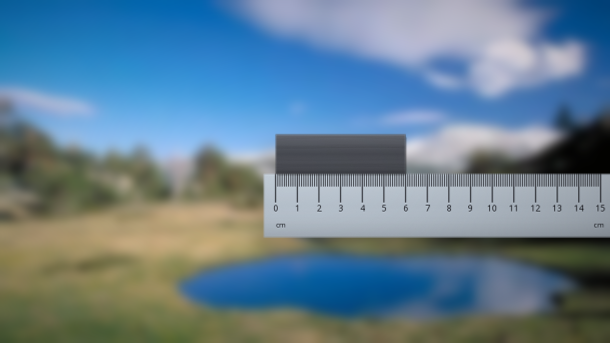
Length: cm 6
